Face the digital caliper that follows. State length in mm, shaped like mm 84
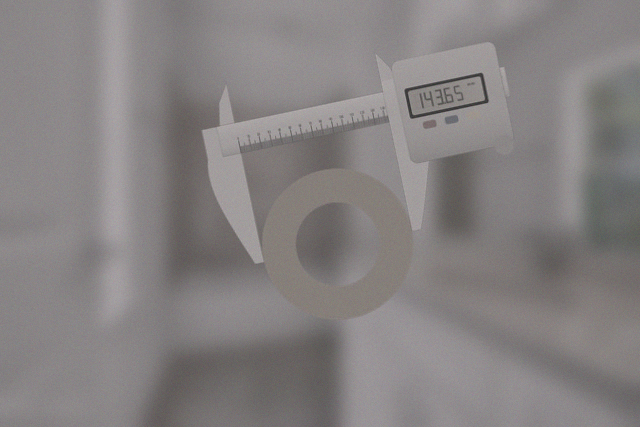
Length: mm 143.65
